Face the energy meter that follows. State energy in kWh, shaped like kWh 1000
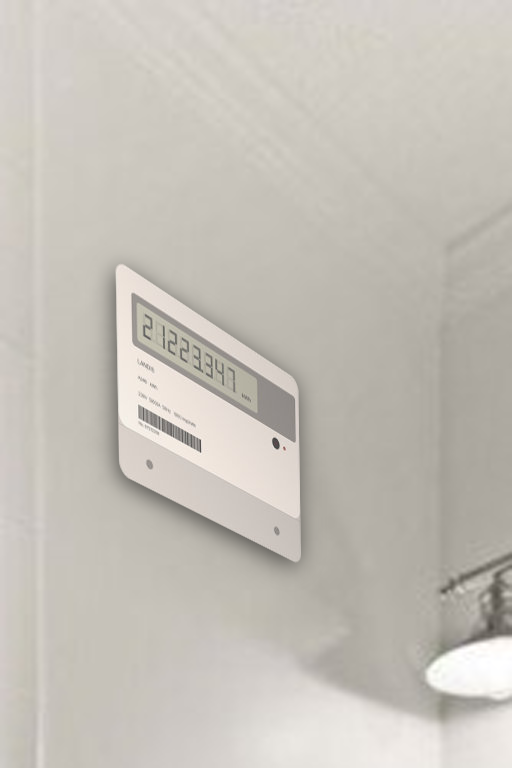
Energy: kWh 21223.347
